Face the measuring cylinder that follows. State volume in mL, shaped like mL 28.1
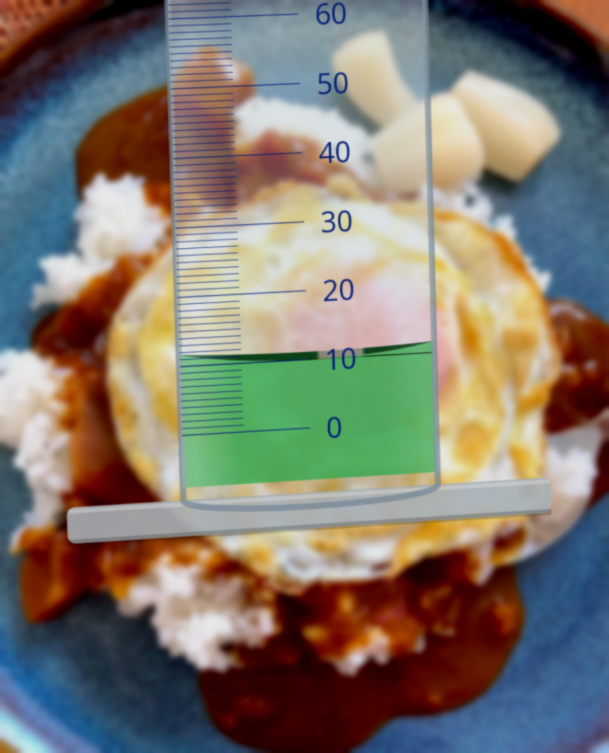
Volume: mL 10
